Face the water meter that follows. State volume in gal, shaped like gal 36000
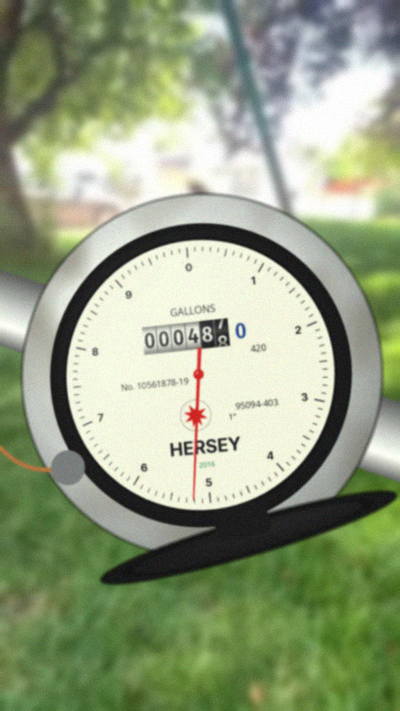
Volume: gal 4875.2
